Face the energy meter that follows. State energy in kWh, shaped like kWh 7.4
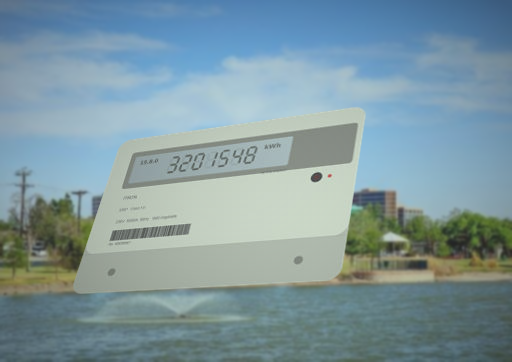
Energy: kWh 3201548
